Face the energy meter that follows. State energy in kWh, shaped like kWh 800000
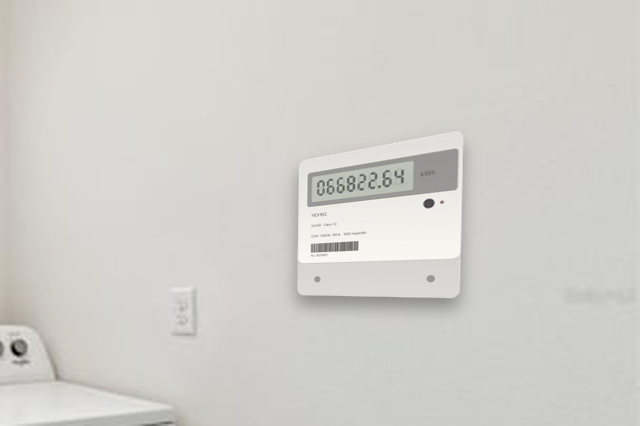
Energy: kWh 66822.64
